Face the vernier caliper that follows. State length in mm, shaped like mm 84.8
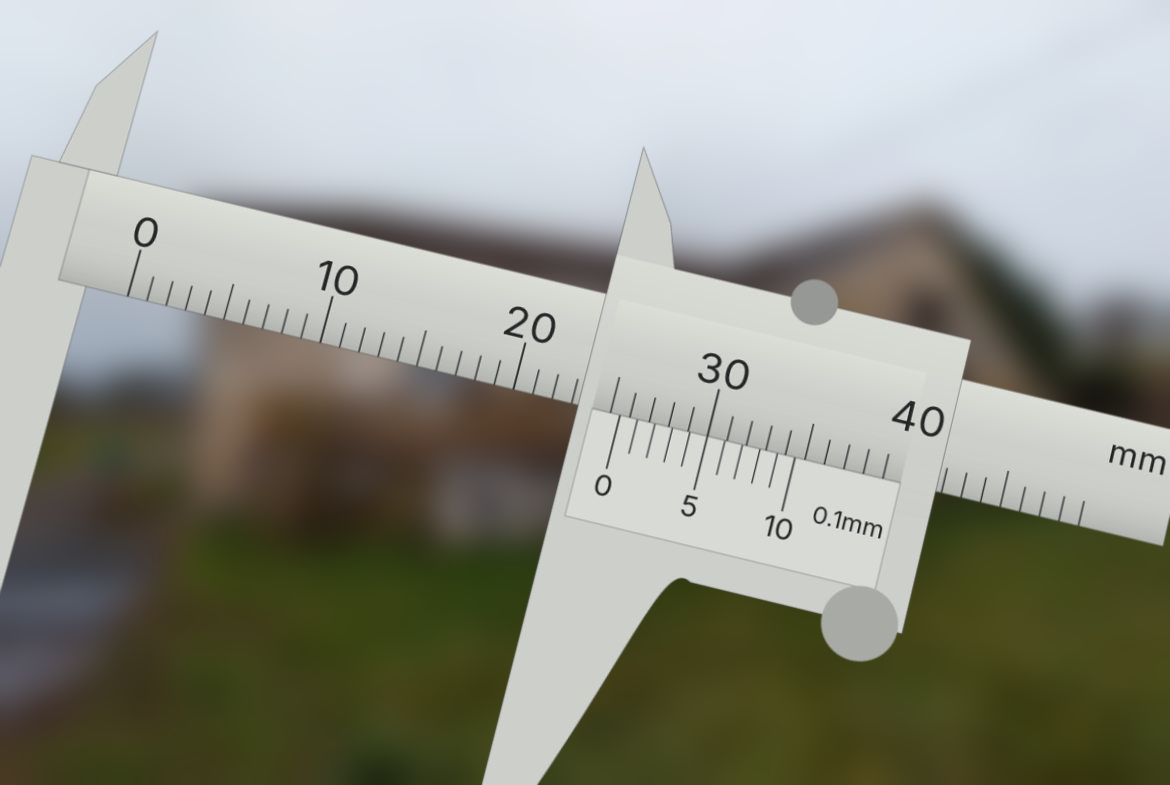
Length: mm 25.5
